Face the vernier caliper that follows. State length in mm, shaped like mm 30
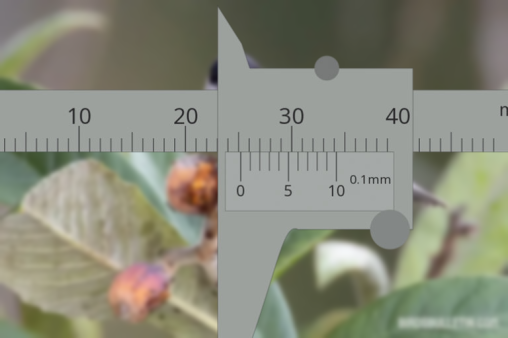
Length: mm 25.2
